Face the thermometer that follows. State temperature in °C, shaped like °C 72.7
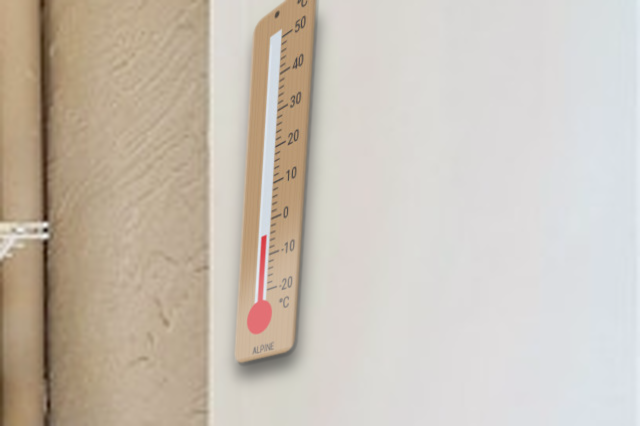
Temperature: °C -4
